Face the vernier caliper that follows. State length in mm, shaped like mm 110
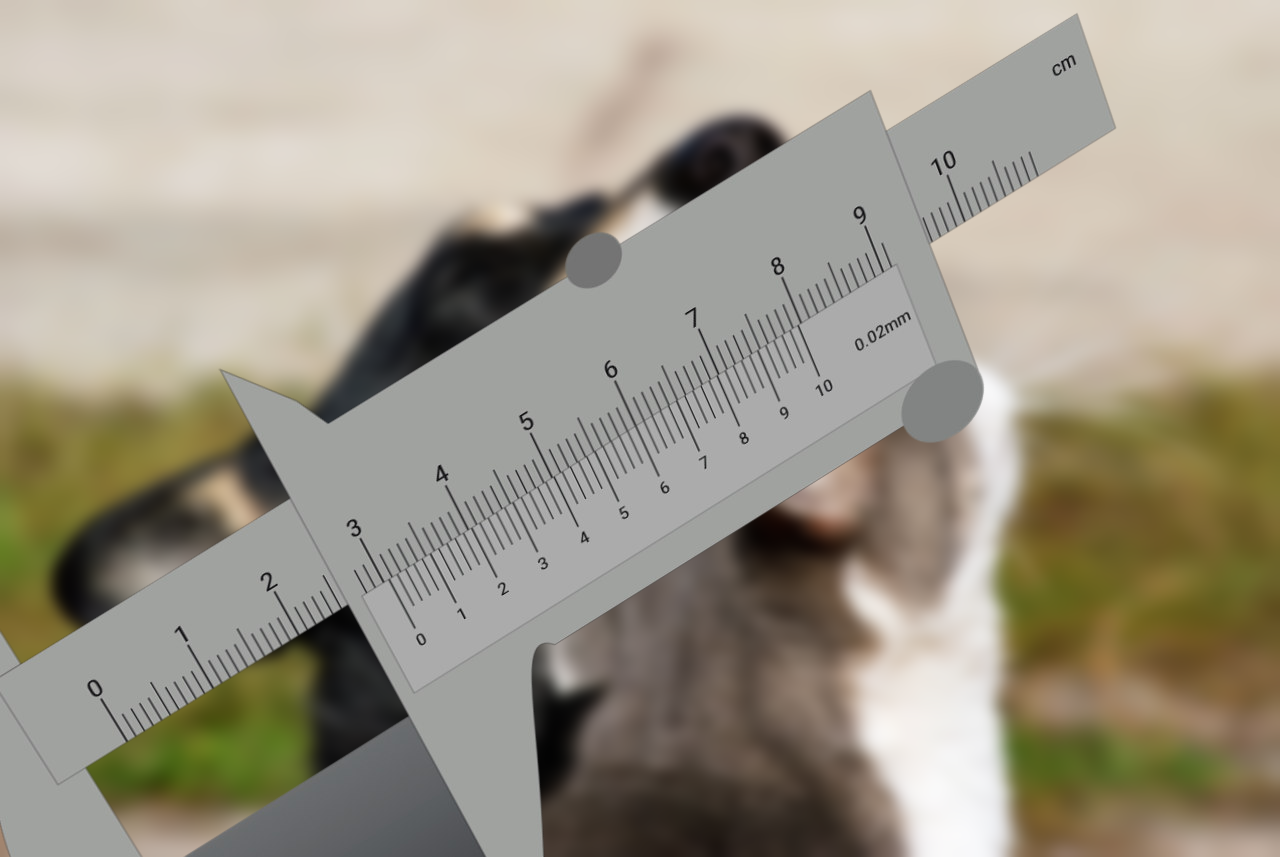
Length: mm 30.6
